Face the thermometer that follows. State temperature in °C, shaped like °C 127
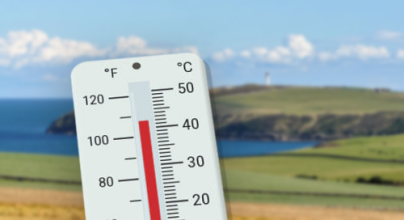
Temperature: °C 42
